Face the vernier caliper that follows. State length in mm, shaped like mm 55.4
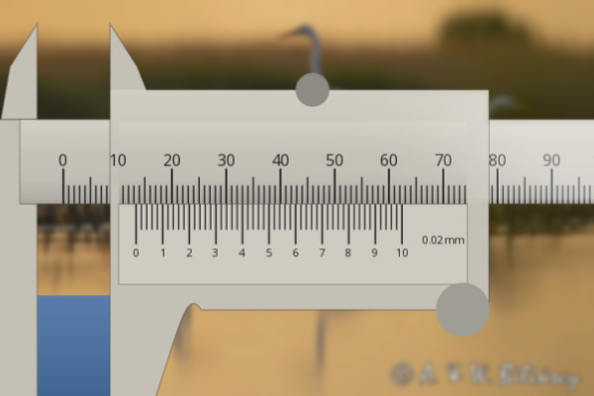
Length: mm 13.4
